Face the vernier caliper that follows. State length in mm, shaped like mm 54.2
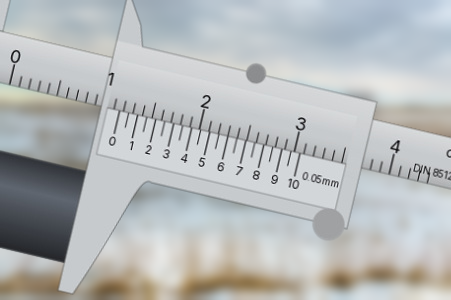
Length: mm 11.6
